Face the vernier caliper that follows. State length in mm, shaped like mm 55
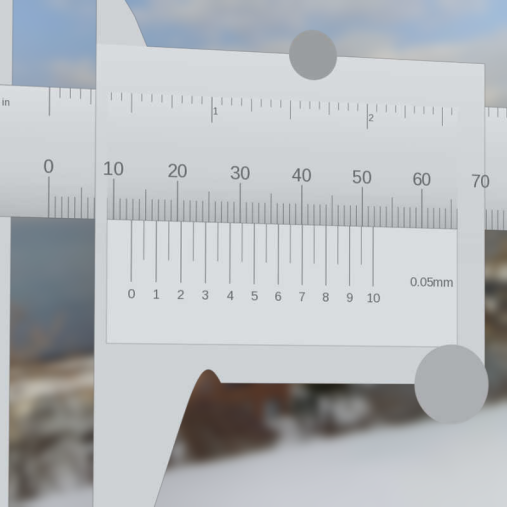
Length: mm 12.8
